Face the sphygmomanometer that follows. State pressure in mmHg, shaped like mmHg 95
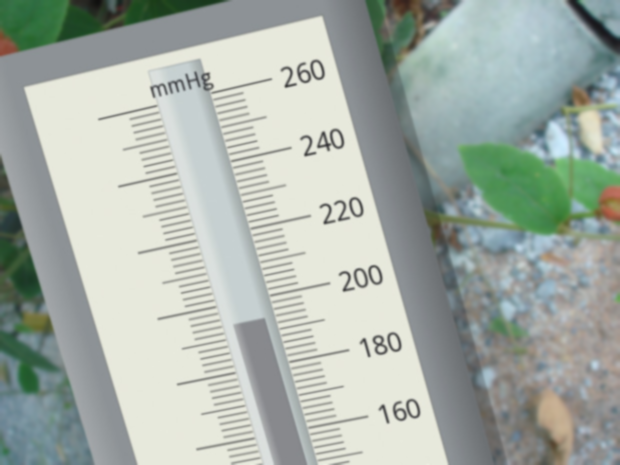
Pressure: mmHg 194
